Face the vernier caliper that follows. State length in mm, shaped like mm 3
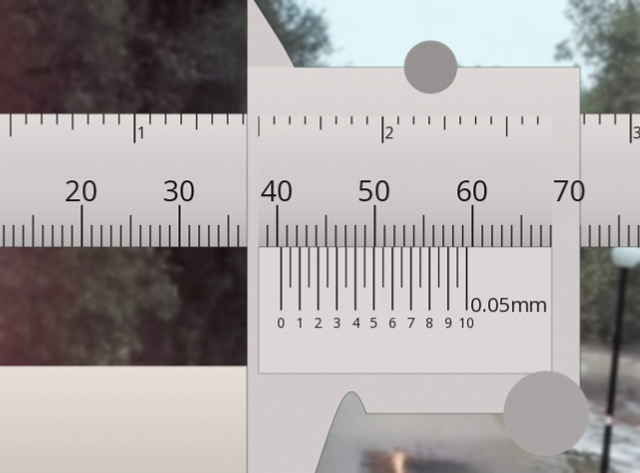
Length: mm 40.4
